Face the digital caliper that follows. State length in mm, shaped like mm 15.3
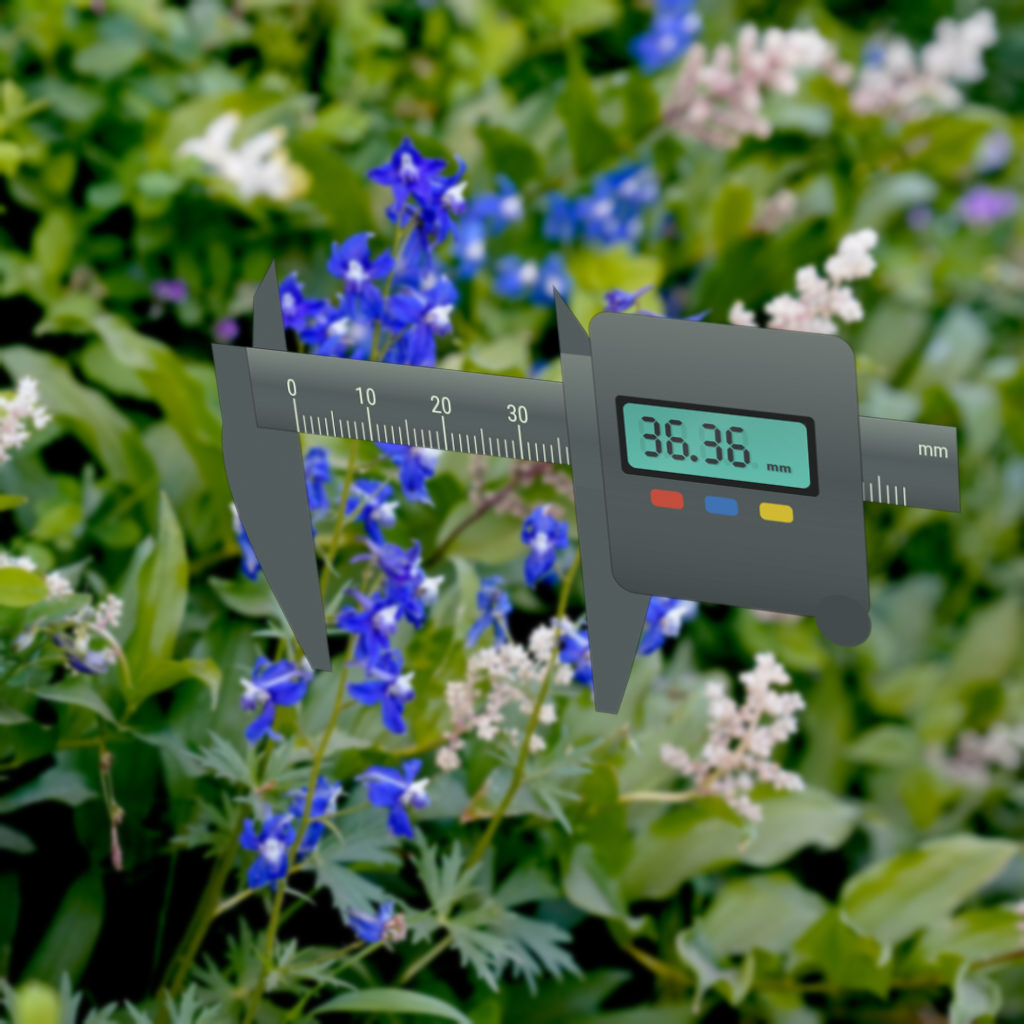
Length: mm 36.36
